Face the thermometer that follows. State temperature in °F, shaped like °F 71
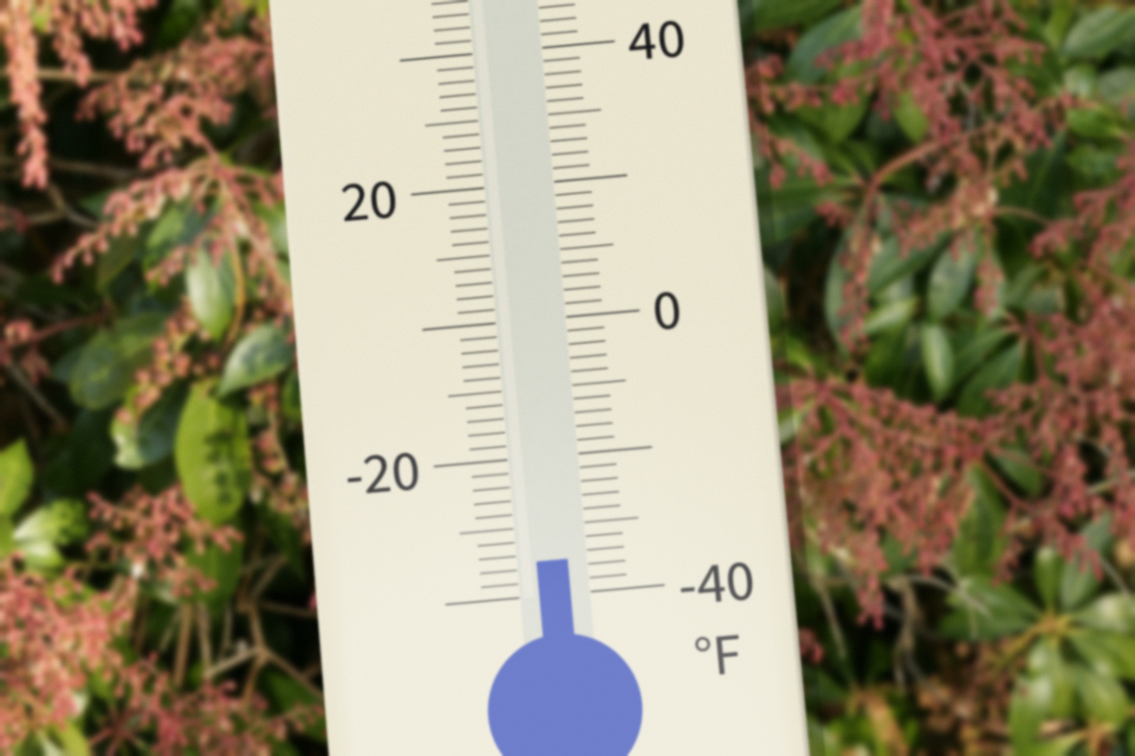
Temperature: °F -35
